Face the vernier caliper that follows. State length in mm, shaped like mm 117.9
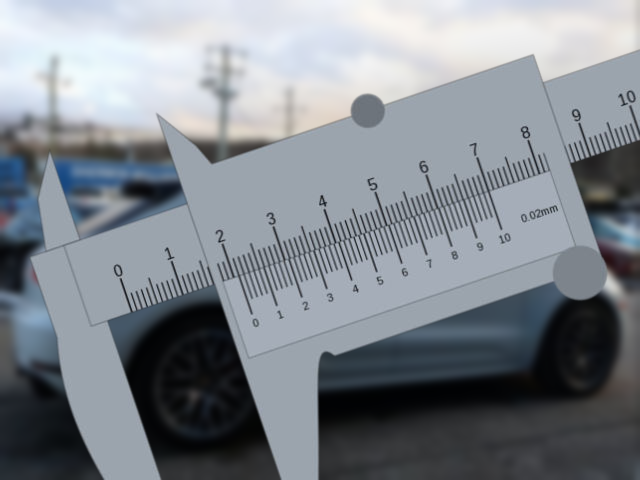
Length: mm 21.0
